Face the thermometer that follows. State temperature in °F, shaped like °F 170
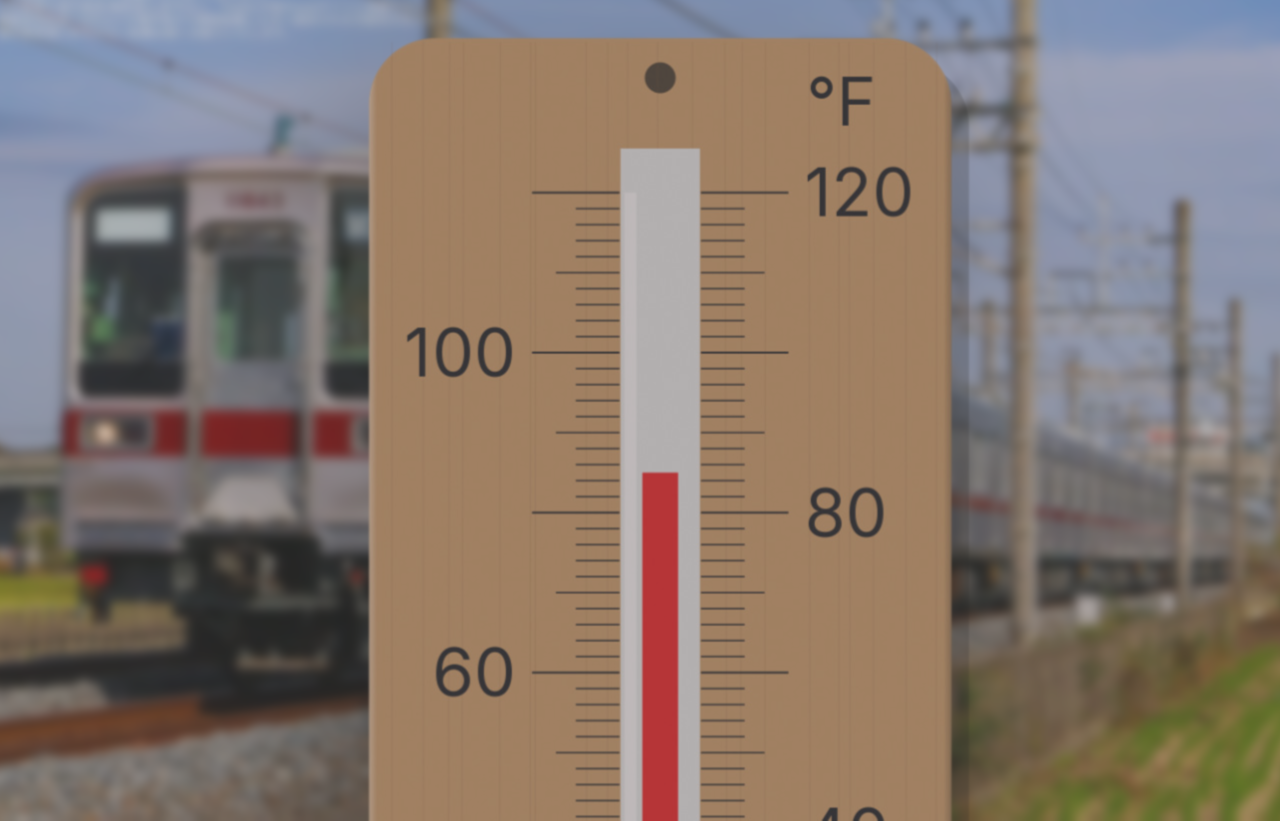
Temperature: °F 85
